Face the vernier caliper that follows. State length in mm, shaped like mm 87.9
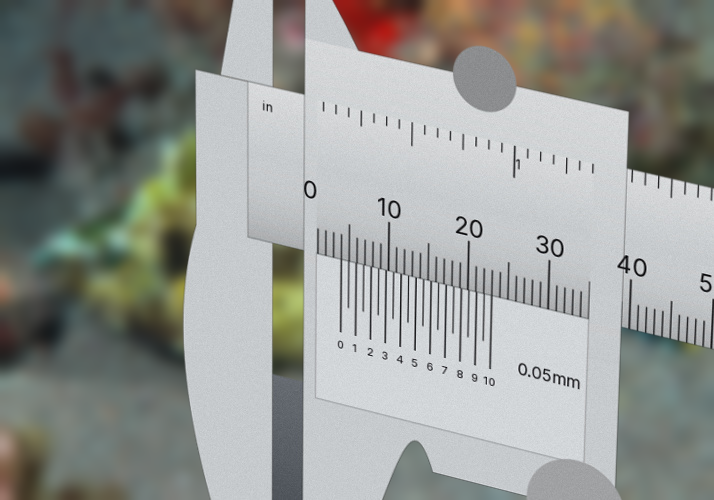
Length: mm 4.0
